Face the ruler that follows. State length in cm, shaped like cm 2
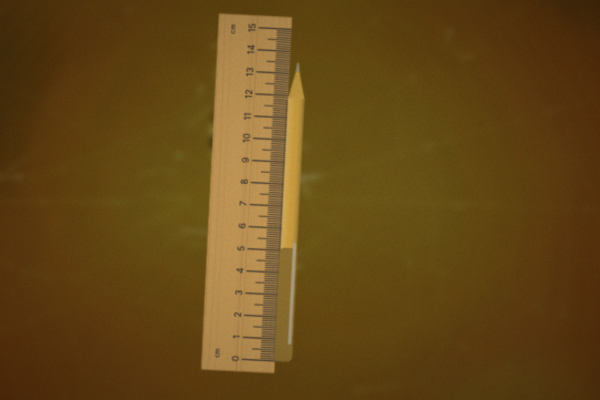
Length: cm 13.5
